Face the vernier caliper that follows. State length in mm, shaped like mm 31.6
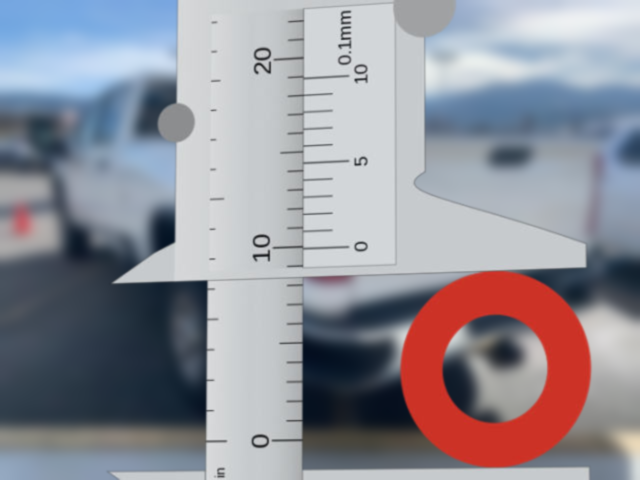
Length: mm 9.9
